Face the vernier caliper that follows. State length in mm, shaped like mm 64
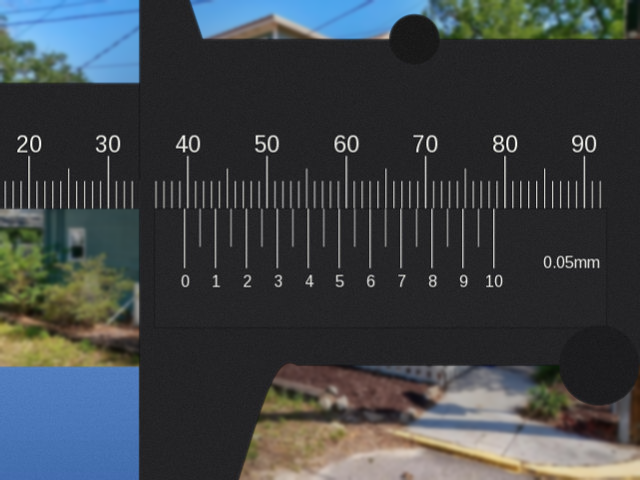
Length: mm 39.6
